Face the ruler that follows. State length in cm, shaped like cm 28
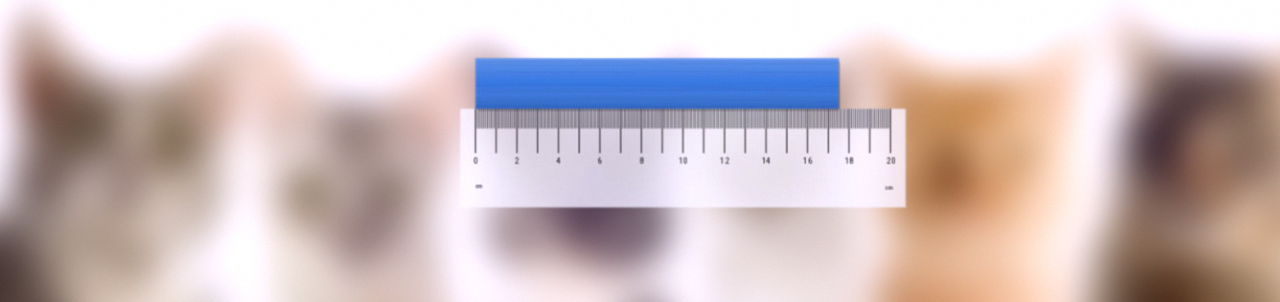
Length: cm 17.5
